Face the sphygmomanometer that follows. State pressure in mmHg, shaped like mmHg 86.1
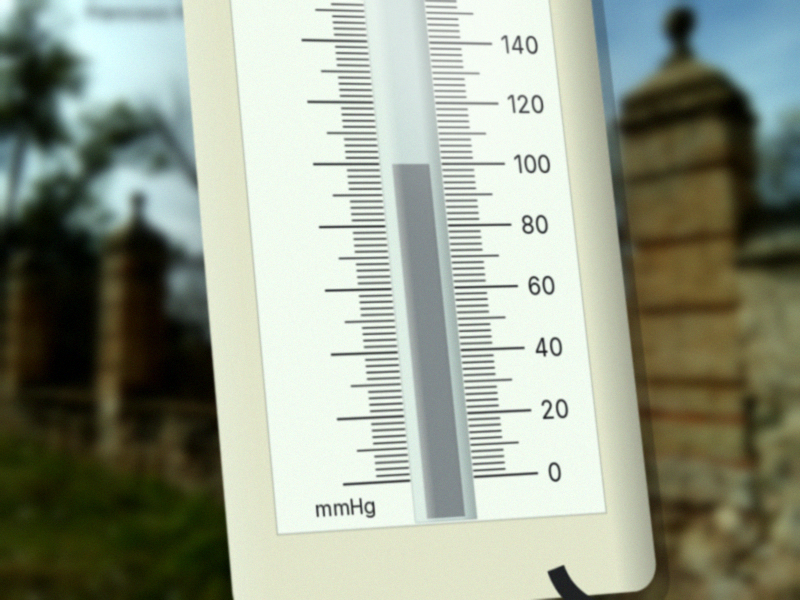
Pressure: mmHg 100
